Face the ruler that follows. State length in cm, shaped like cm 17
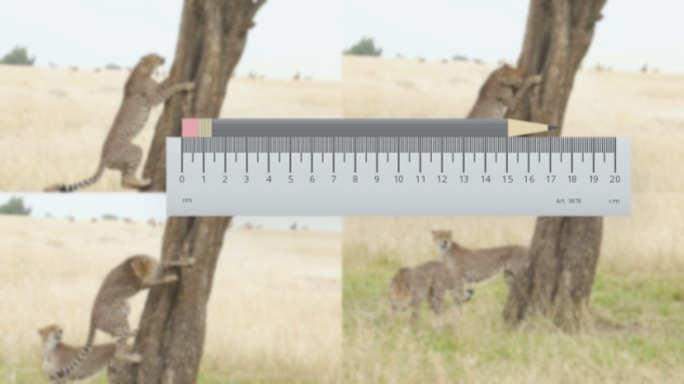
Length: cm 17.5
